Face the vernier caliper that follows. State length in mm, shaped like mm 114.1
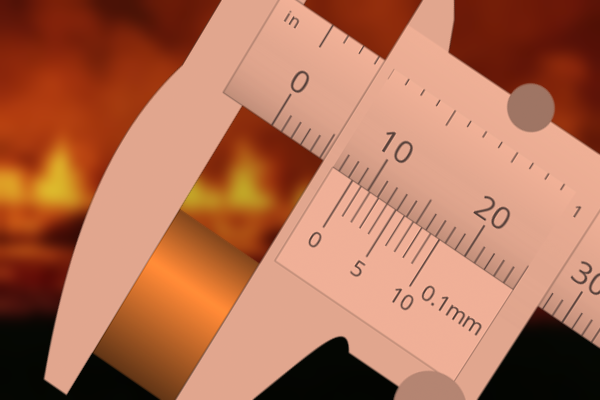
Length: mm 8.4
